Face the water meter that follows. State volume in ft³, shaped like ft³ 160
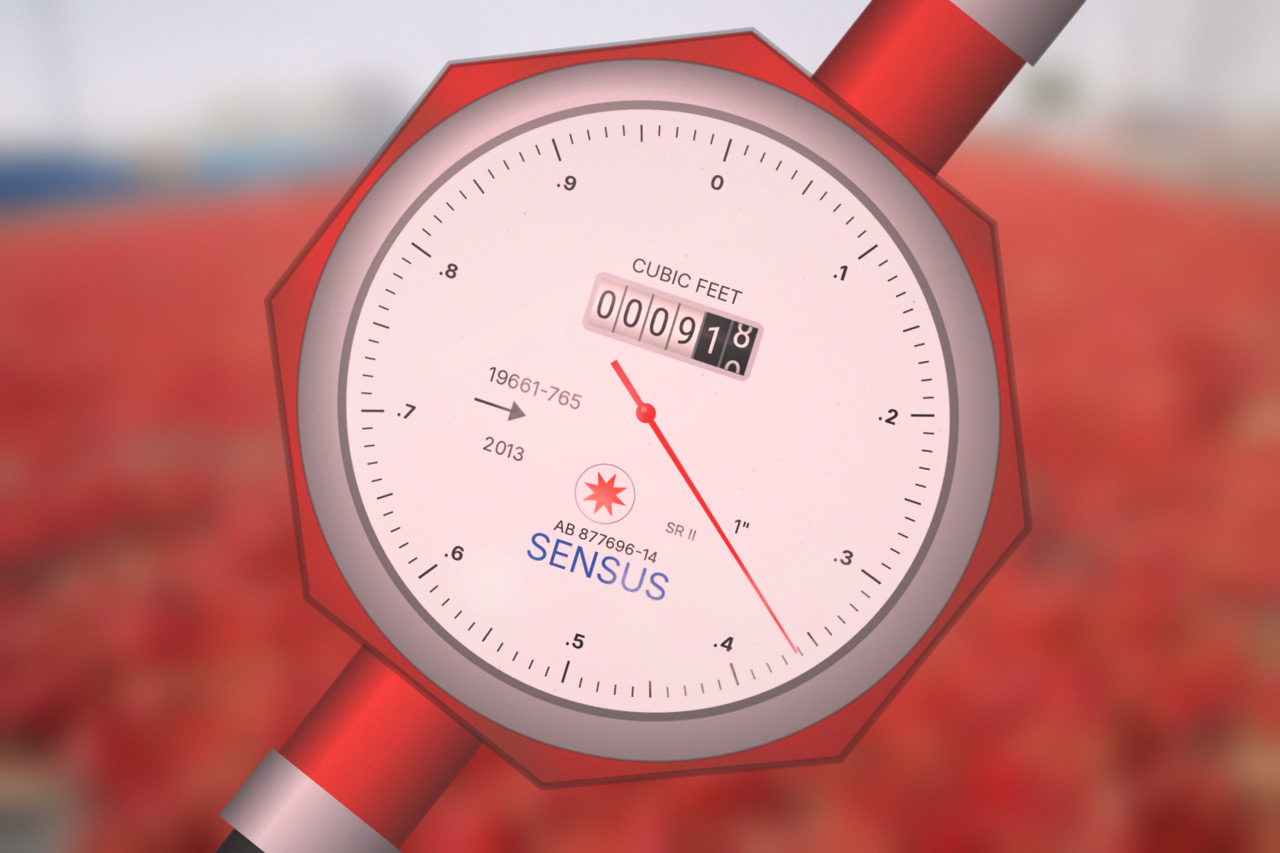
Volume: ft³ 918.36
